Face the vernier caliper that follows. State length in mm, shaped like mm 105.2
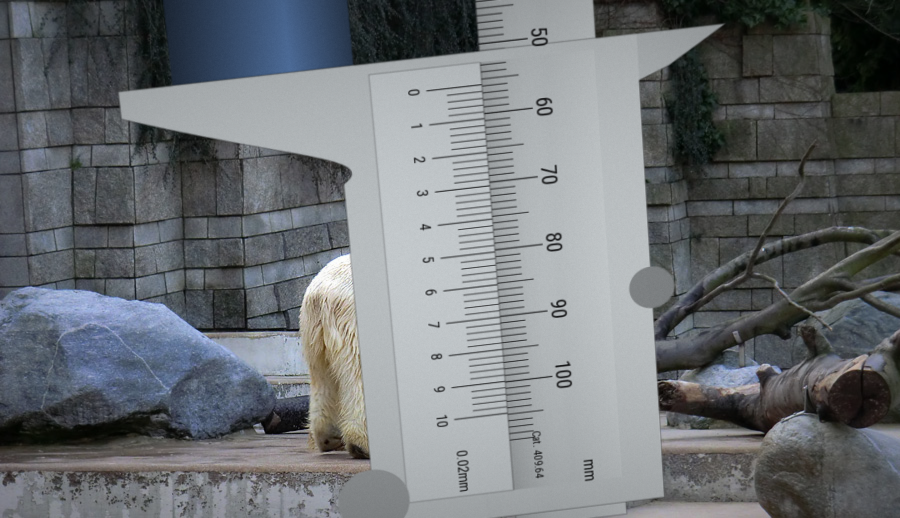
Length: mm 55.8
